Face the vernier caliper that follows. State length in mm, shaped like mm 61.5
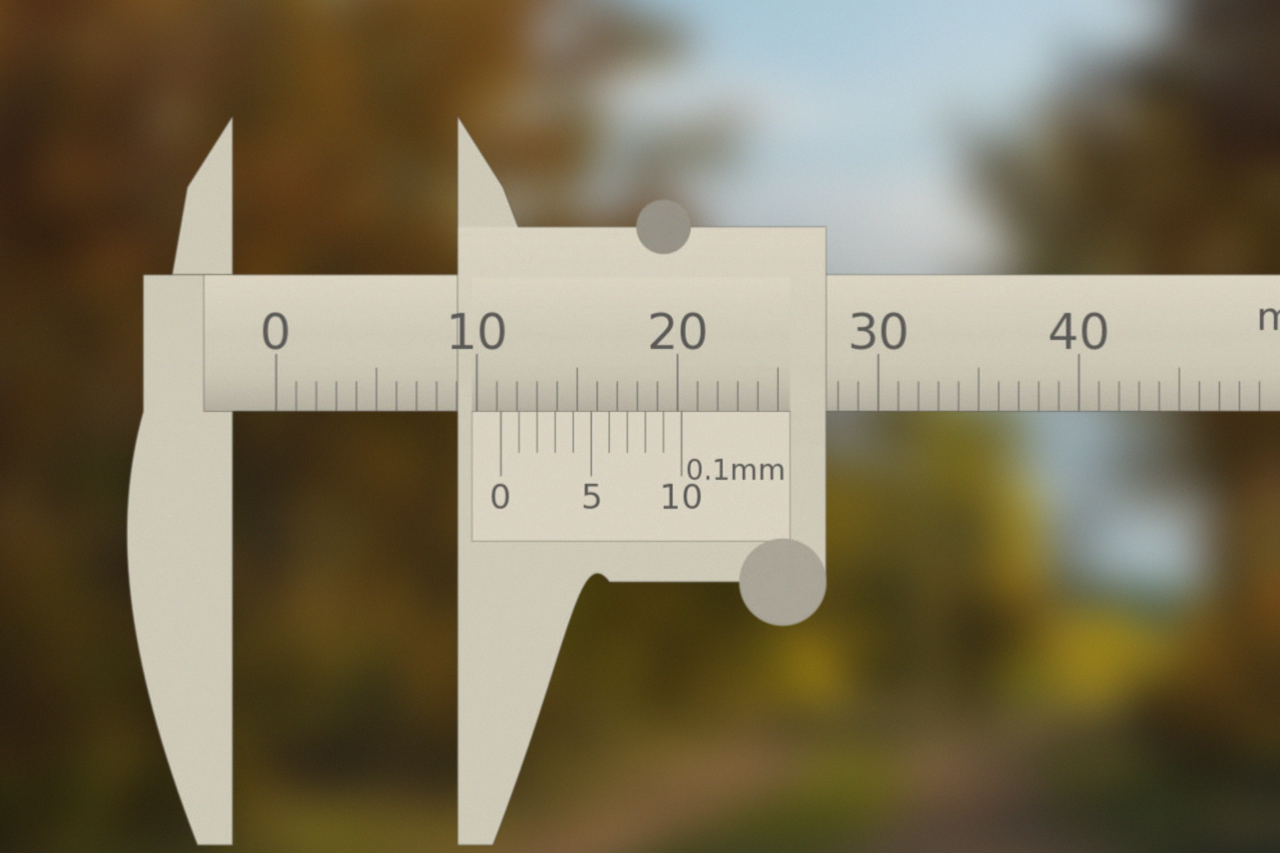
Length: mm 11.2
